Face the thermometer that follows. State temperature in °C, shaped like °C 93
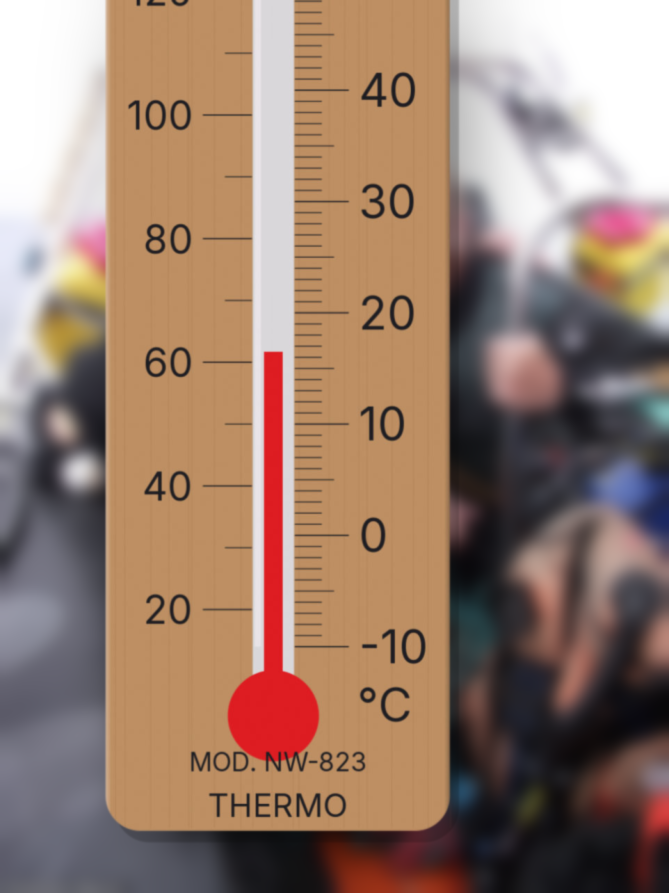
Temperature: °C 16.5
